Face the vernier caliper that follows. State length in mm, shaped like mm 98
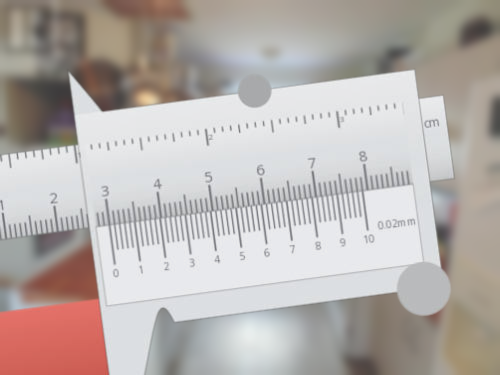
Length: mm 30.0
